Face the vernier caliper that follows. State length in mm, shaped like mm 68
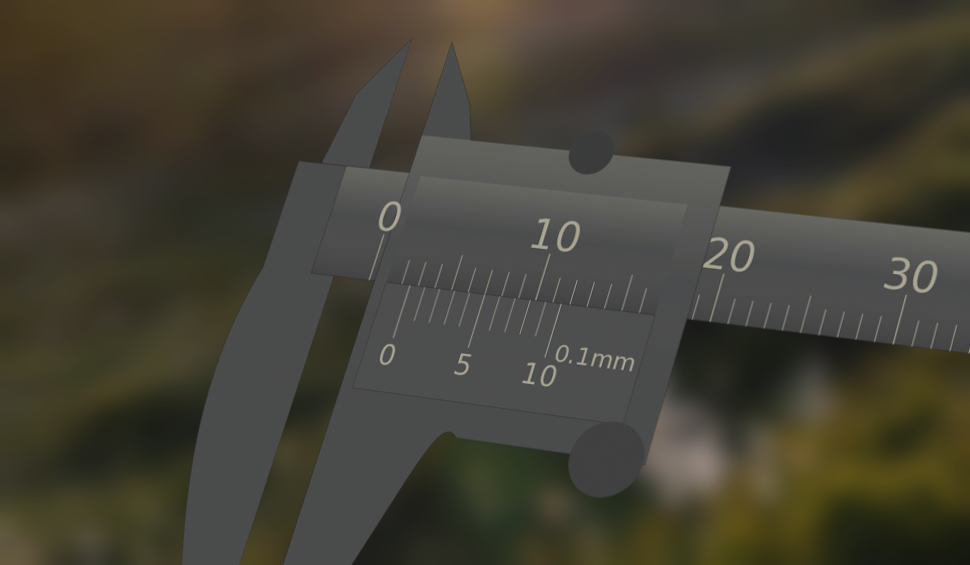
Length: mm 2.5
